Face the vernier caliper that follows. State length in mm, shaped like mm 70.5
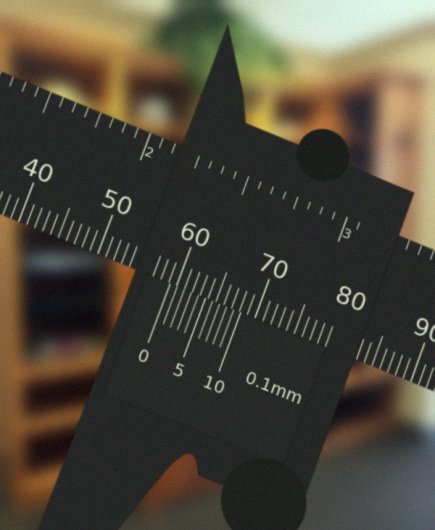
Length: mm 59.2
